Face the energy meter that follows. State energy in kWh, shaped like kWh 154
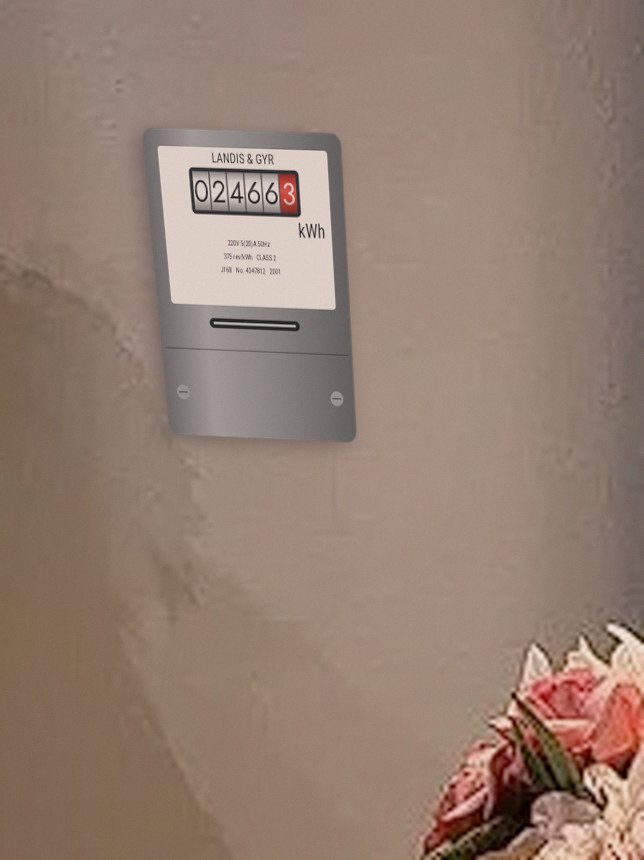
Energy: kWh 2466.3
